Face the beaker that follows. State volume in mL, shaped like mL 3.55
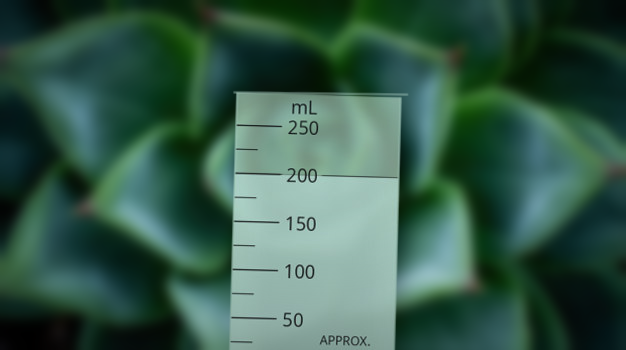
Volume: mL 200
